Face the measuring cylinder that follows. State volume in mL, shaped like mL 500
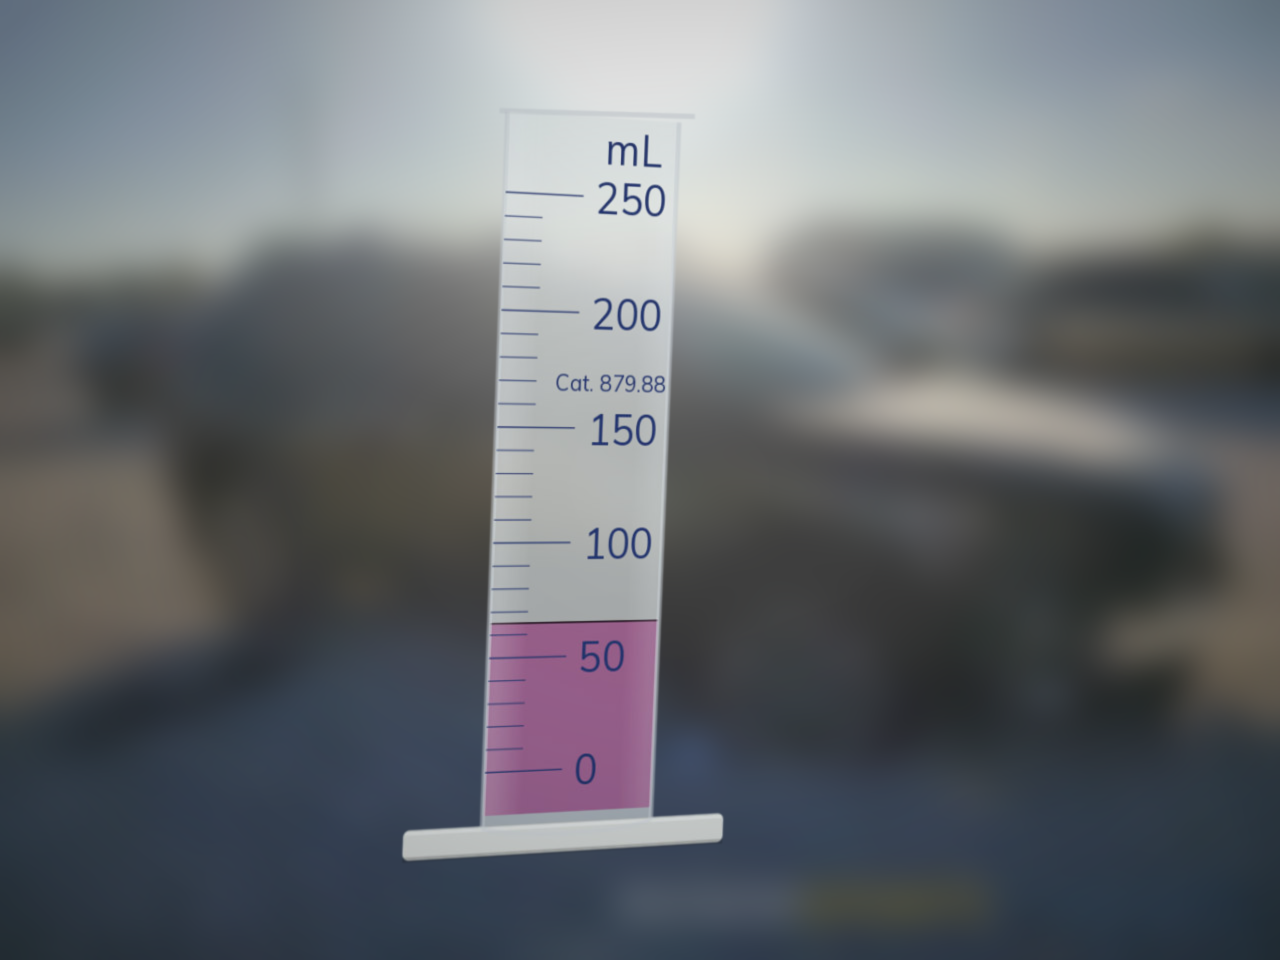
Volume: mL 65
